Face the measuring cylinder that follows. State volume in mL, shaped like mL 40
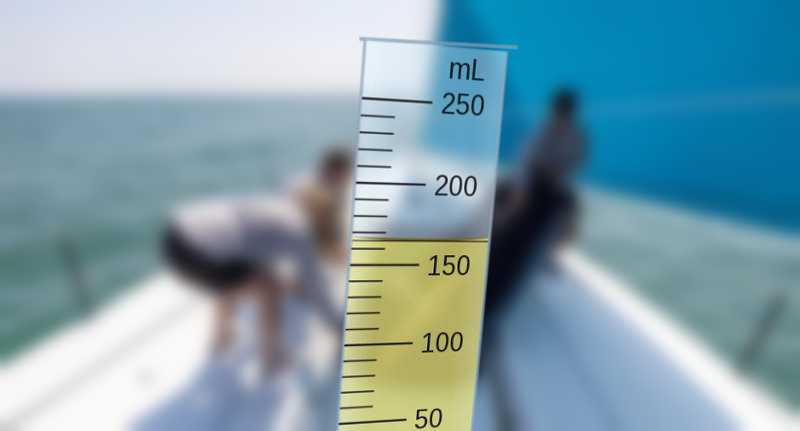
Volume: mL 165
